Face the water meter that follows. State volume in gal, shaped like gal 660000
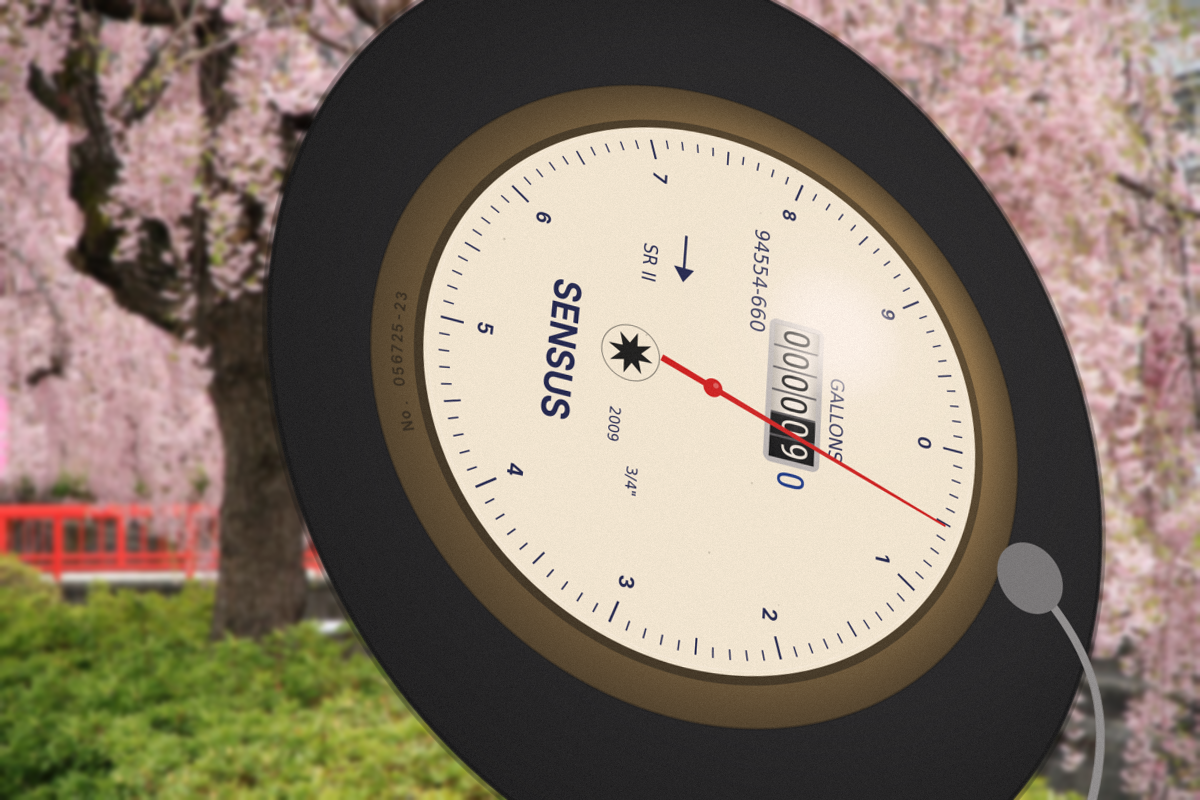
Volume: gal 90.5
